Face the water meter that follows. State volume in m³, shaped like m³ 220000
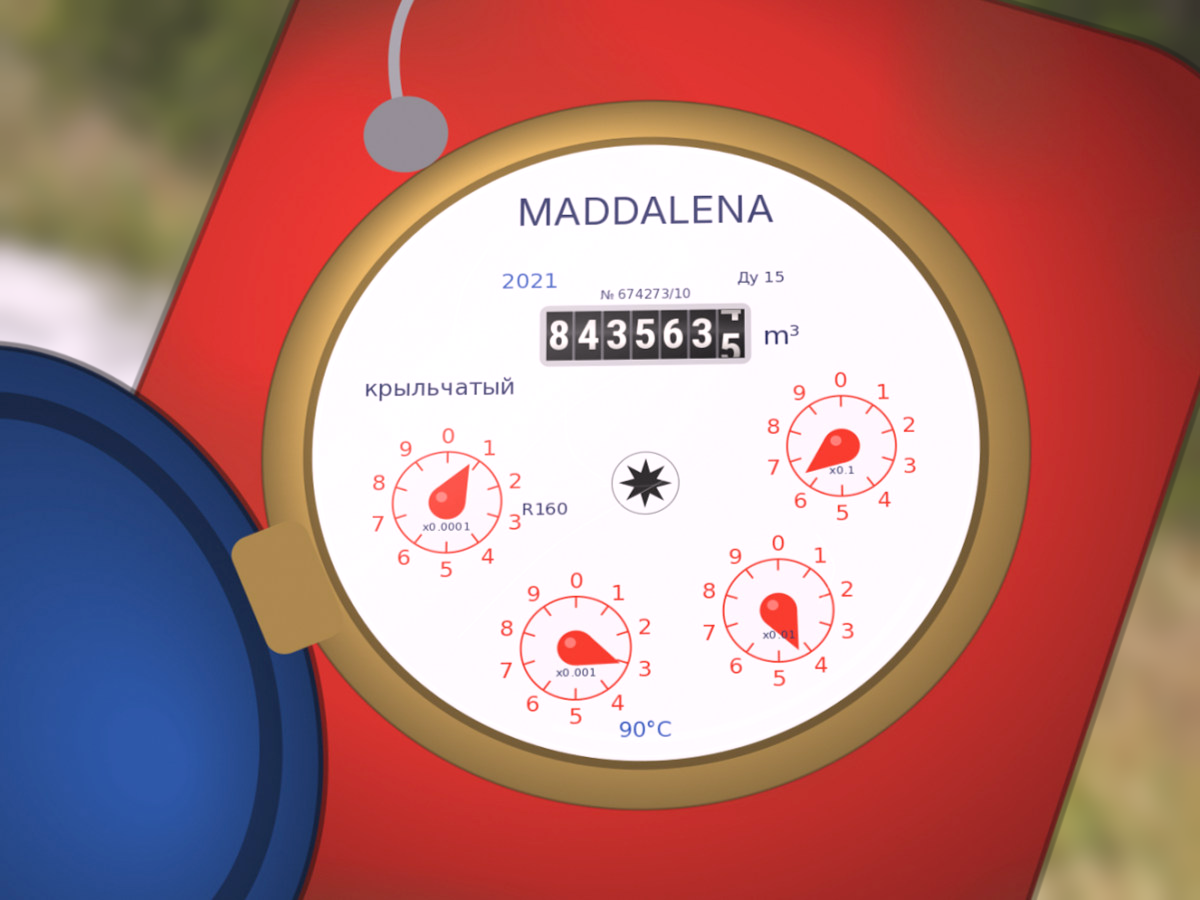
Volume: m³ 8435634.6430
